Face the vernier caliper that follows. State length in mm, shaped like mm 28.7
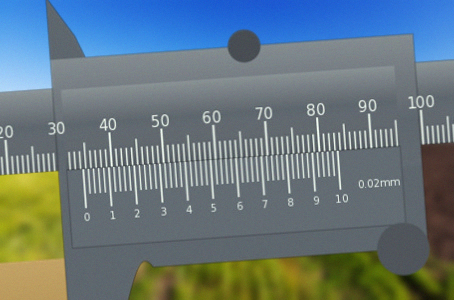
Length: mm 34.5
